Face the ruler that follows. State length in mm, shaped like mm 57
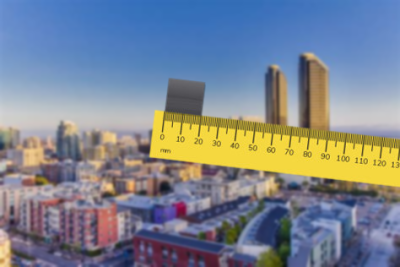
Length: mm 20
